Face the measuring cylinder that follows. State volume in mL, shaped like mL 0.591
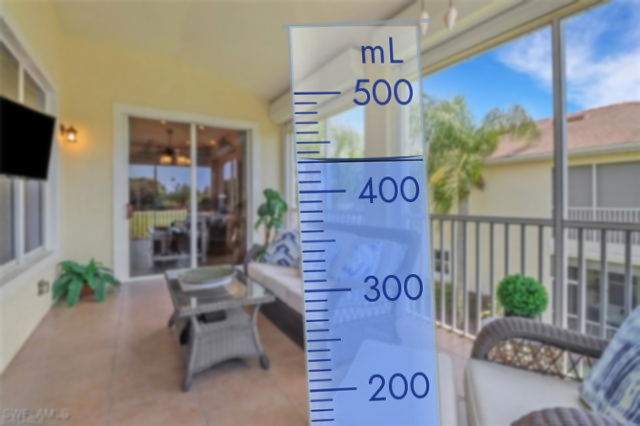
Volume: mL 430
